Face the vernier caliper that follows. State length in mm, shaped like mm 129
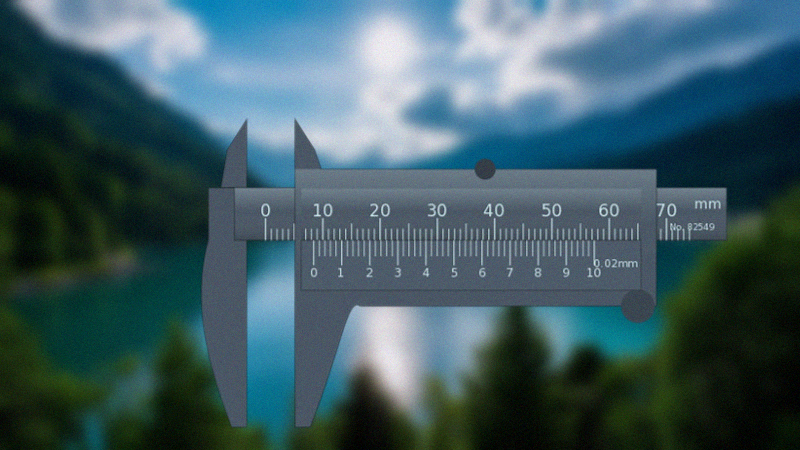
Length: mm 8.4
